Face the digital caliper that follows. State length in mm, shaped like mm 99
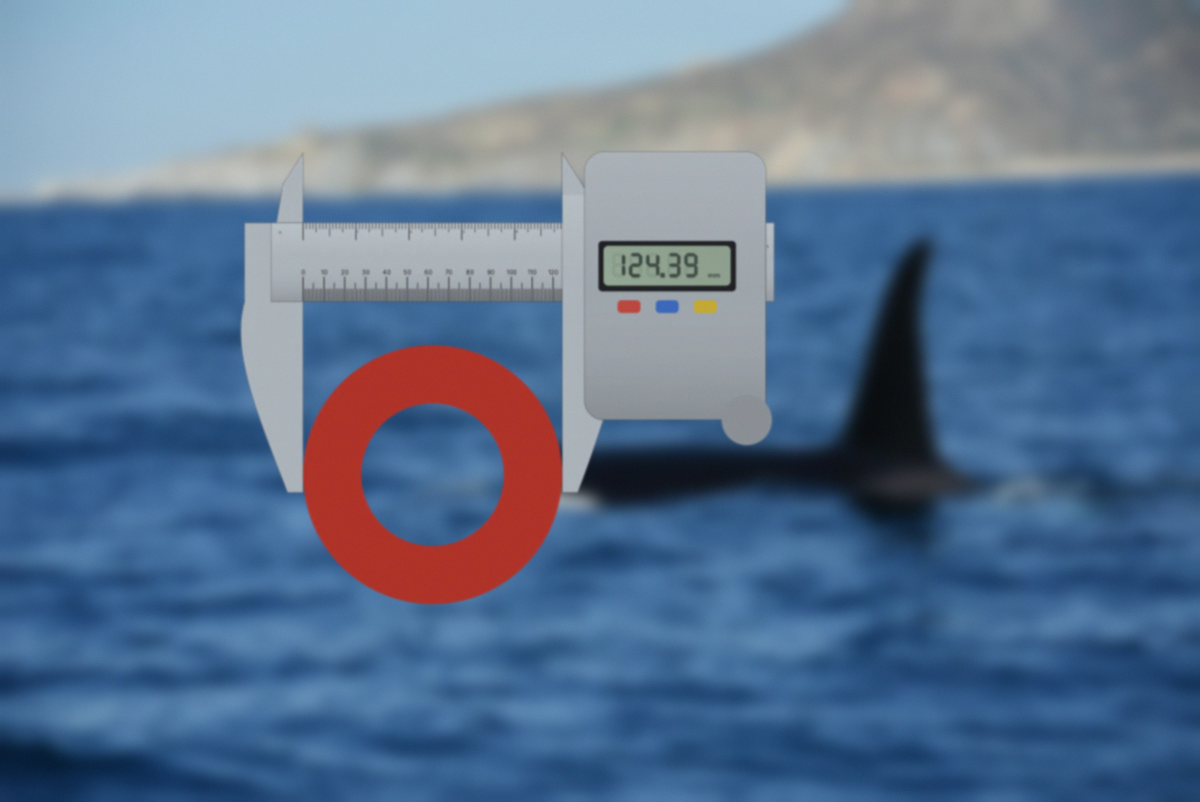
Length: mm 124.39
